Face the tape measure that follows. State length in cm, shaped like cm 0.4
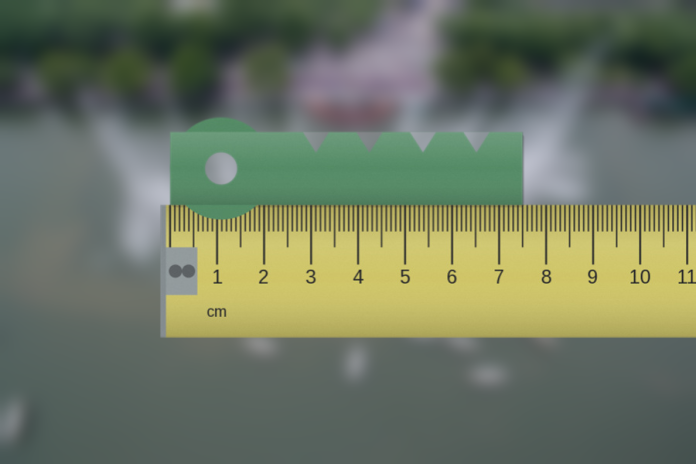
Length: cm 7.5
